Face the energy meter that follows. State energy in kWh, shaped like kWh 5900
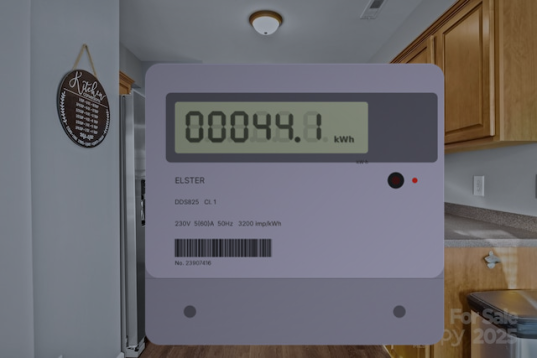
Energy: kWh 44.1
